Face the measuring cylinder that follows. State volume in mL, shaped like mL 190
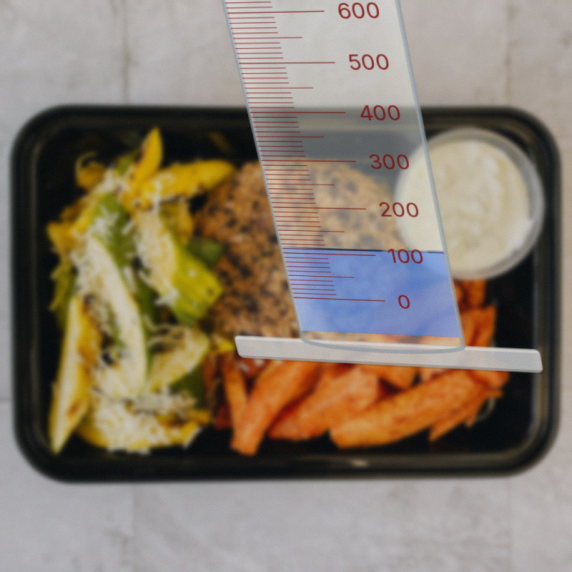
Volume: mL 110
